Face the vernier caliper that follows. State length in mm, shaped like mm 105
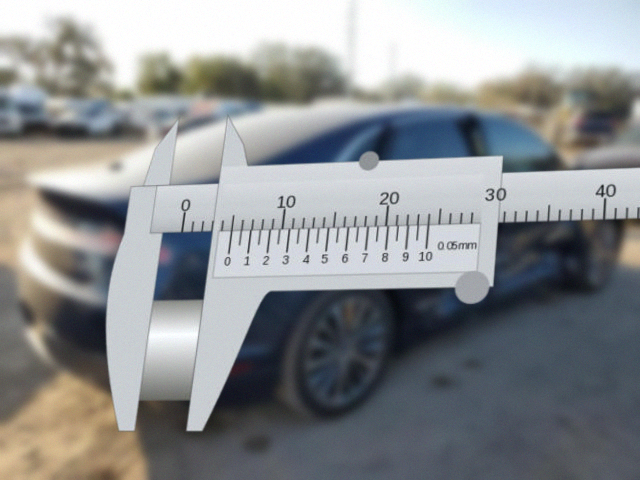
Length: mm 5.0
